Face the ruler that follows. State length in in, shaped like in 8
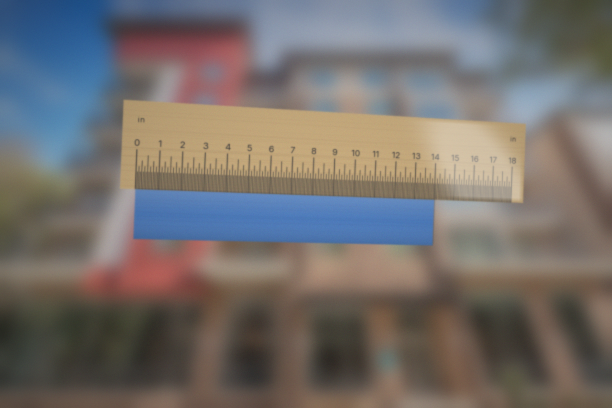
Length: in 14
